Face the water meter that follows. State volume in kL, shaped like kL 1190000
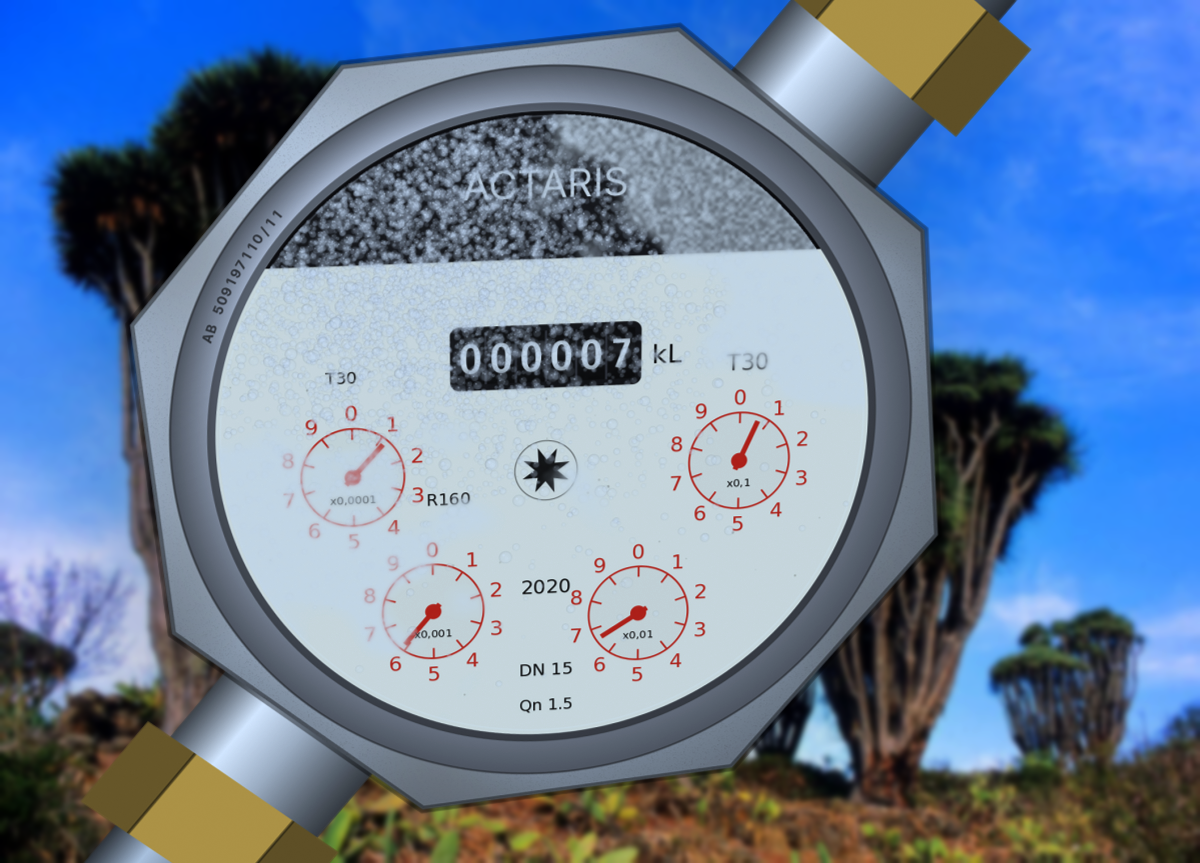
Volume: kL 7.0661
